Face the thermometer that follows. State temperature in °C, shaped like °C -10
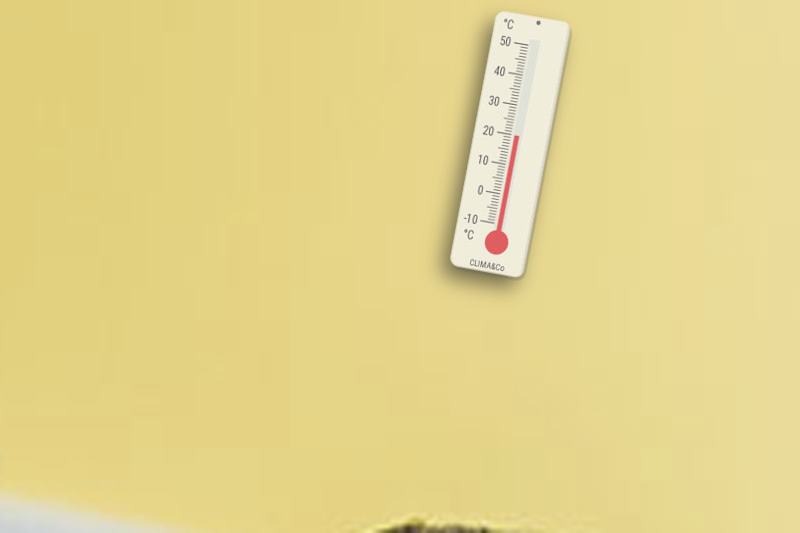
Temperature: °C 20
